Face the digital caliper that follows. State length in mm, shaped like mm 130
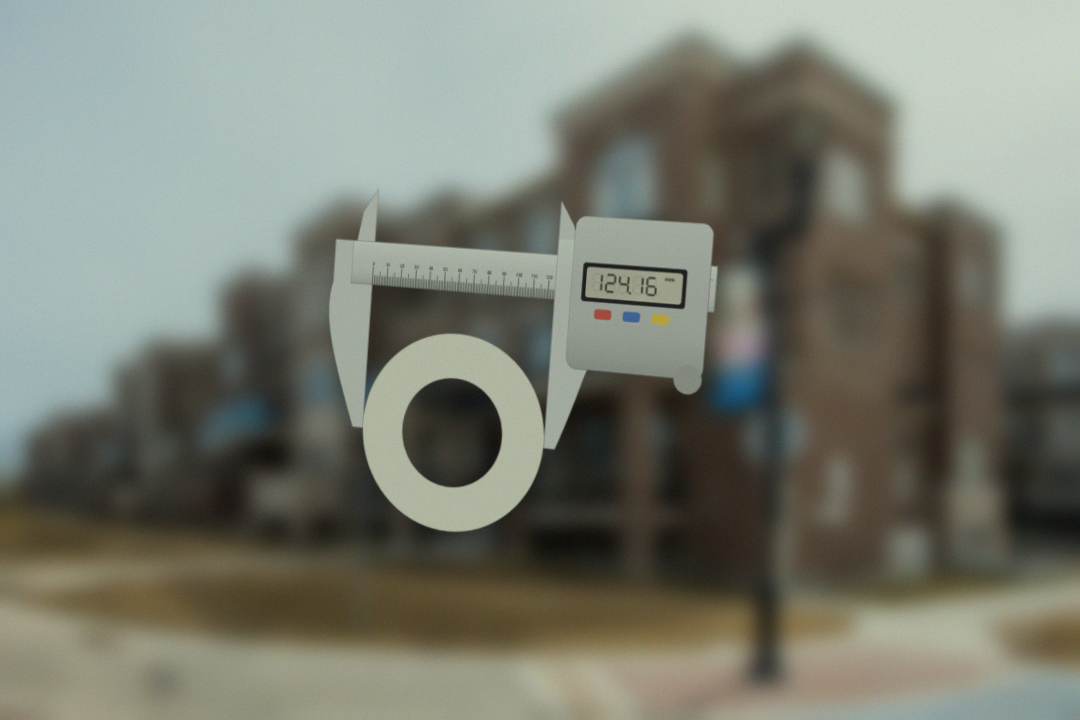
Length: mm 124.16
